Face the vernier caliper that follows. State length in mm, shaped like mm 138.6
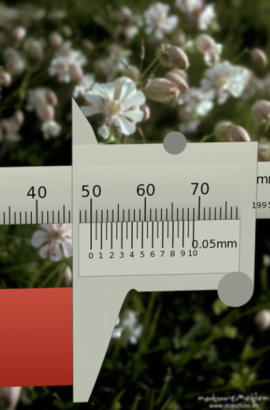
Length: mm 50.0
